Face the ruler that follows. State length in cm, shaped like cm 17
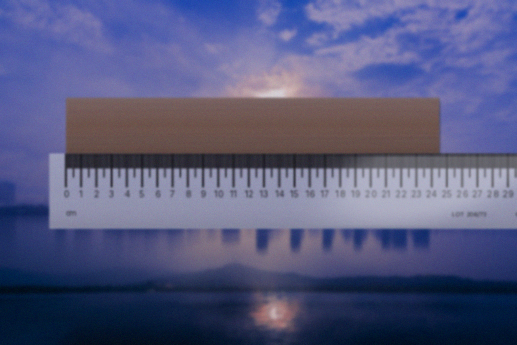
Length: cm 24.5
